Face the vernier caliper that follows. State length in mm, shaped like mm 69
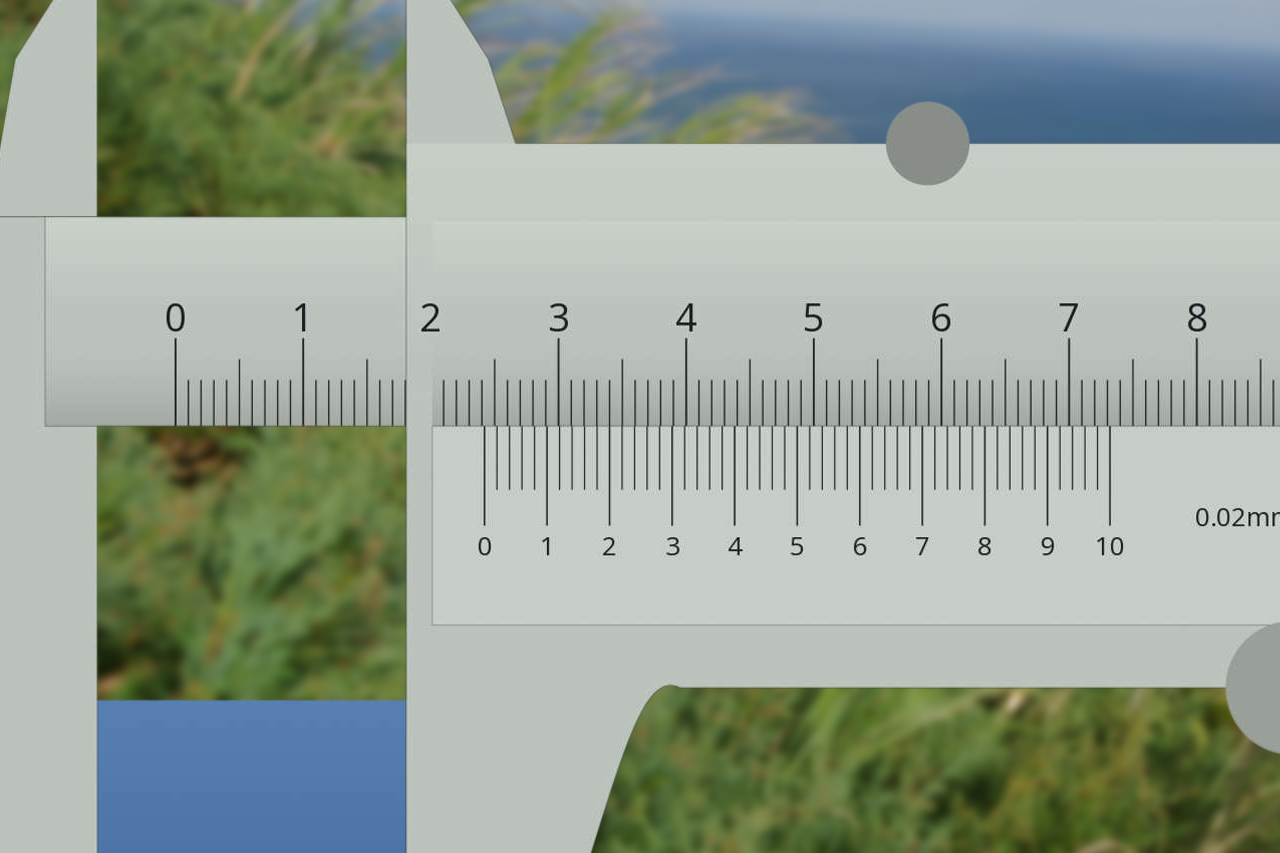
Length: mm 24.2
